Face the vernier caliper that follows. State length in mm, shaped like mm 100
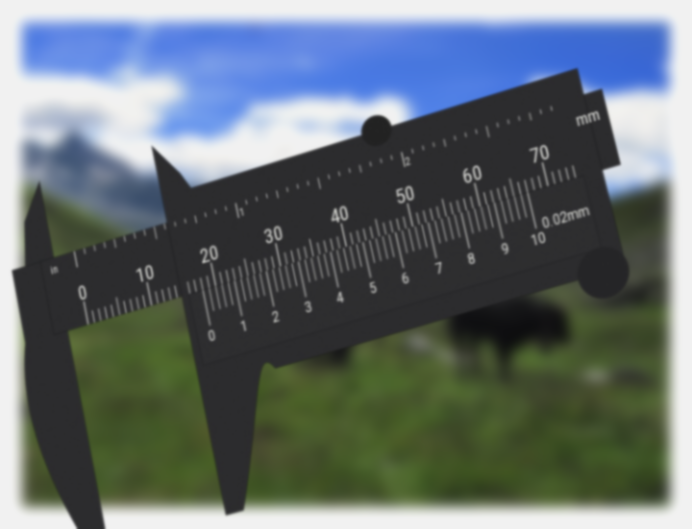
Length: mm 18.0
